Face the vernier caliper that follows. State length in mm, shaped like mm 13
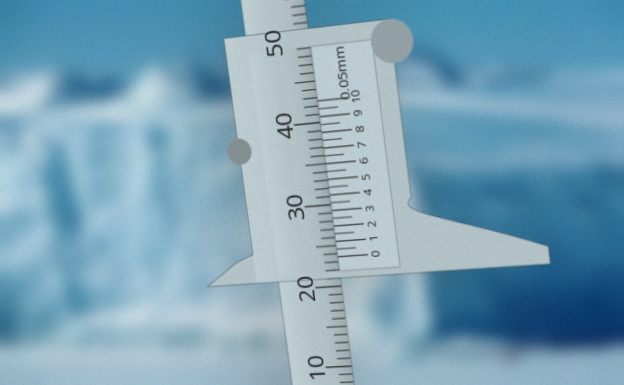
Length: mm 23.6
